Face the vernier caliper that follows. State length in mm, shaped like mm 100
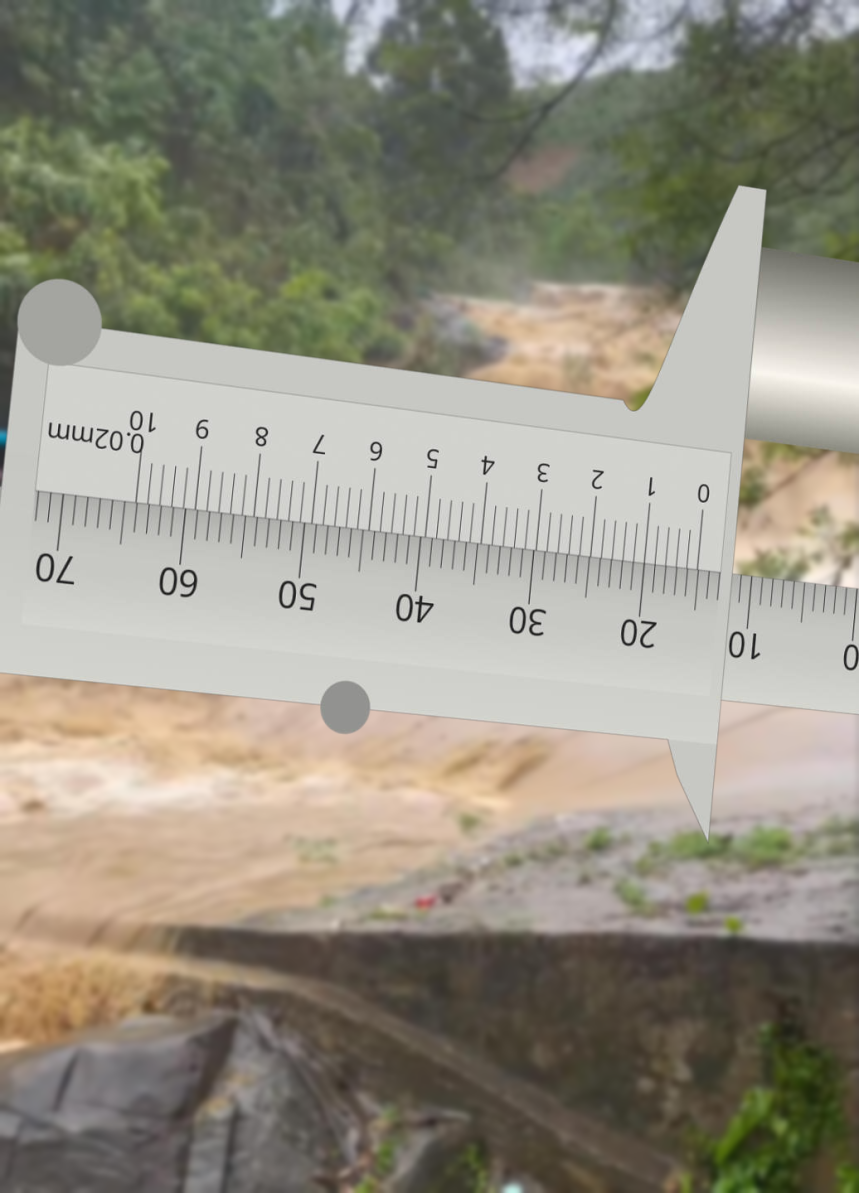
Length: mm 15.1
